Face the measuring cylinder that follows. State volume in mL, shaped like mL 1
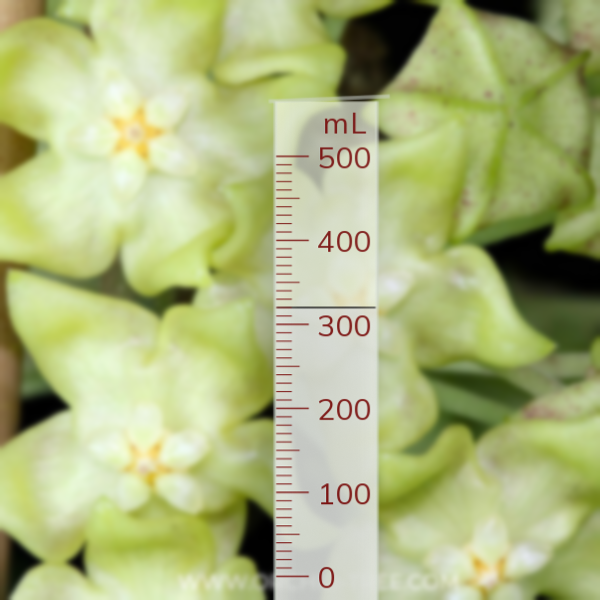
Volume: mL 320
